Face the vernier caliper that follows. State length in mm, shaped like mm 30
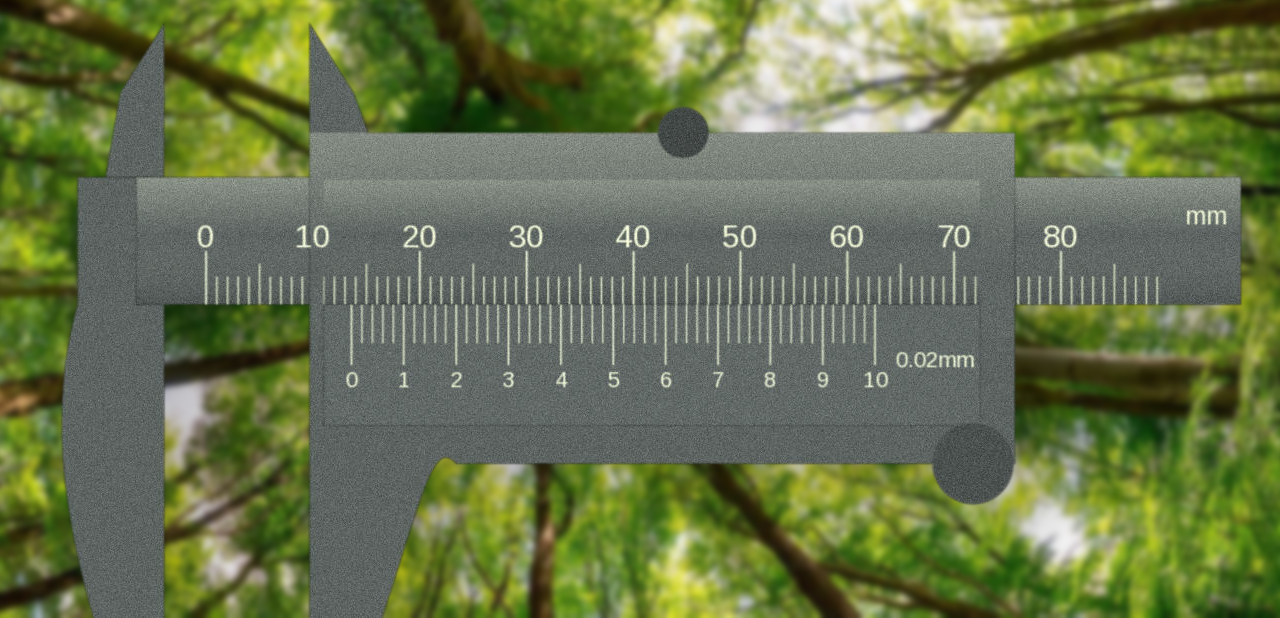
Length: mm 13.6
